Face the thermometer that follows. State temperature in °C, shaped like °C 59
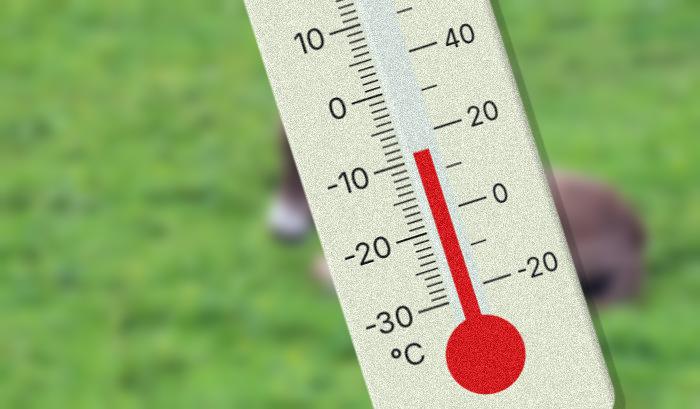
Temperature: °C -9
